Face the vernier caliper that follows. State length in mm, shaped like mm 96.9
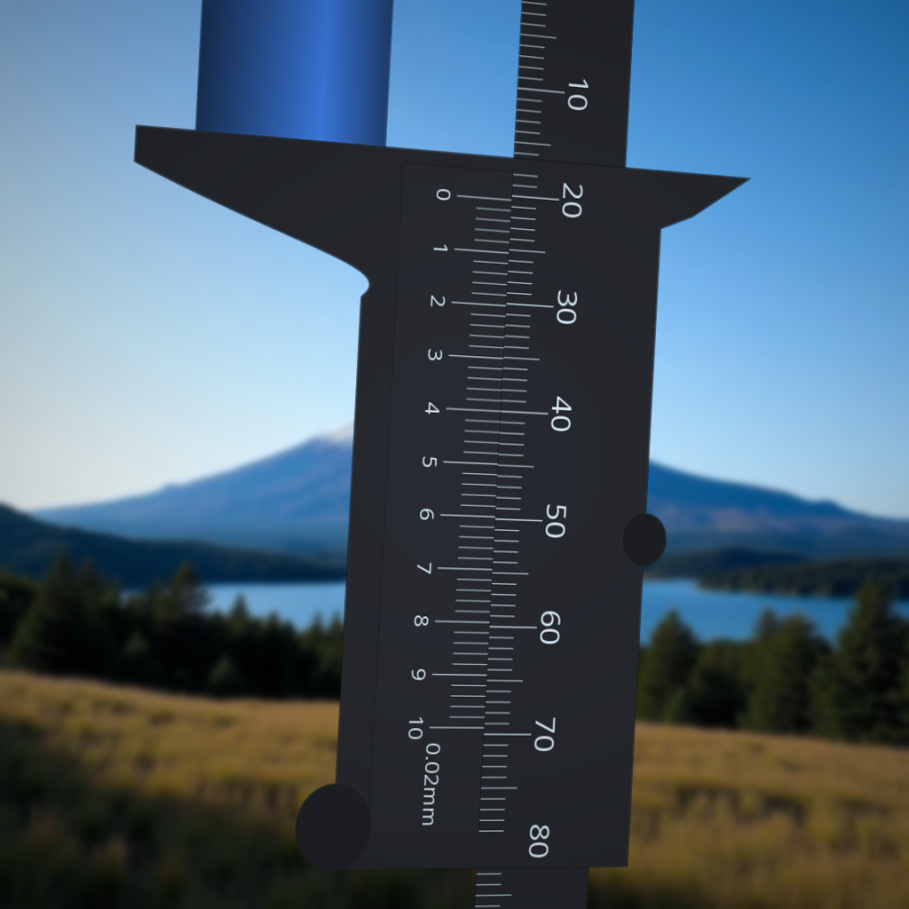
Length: mm 20.4
